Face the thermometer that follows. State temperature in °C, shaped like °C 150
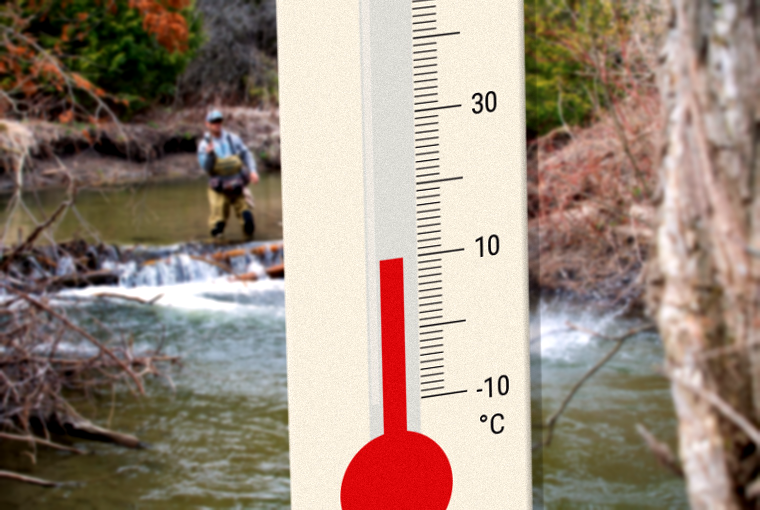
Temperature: °C 10
